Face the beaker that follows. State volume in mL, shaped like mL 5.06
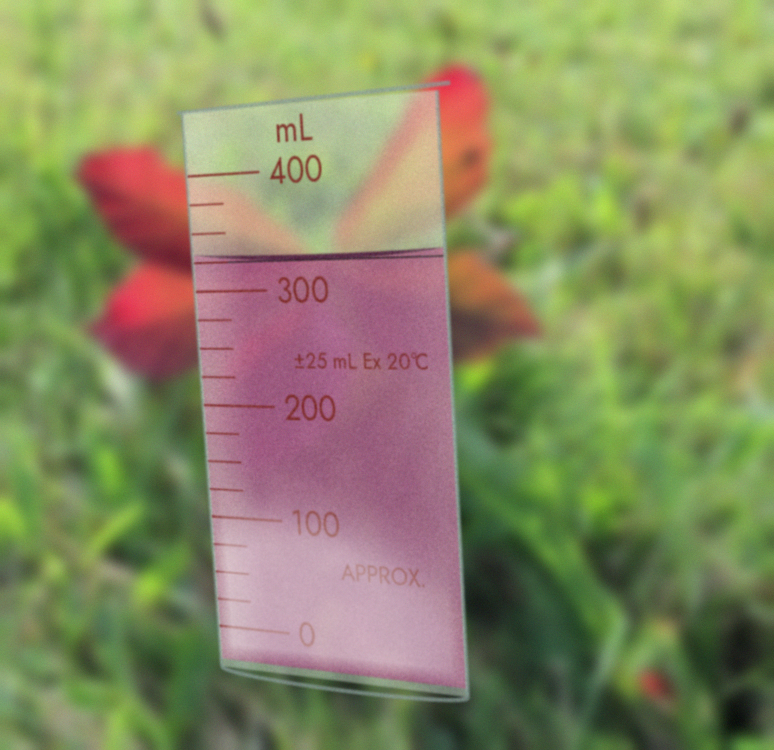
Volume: mL 325
